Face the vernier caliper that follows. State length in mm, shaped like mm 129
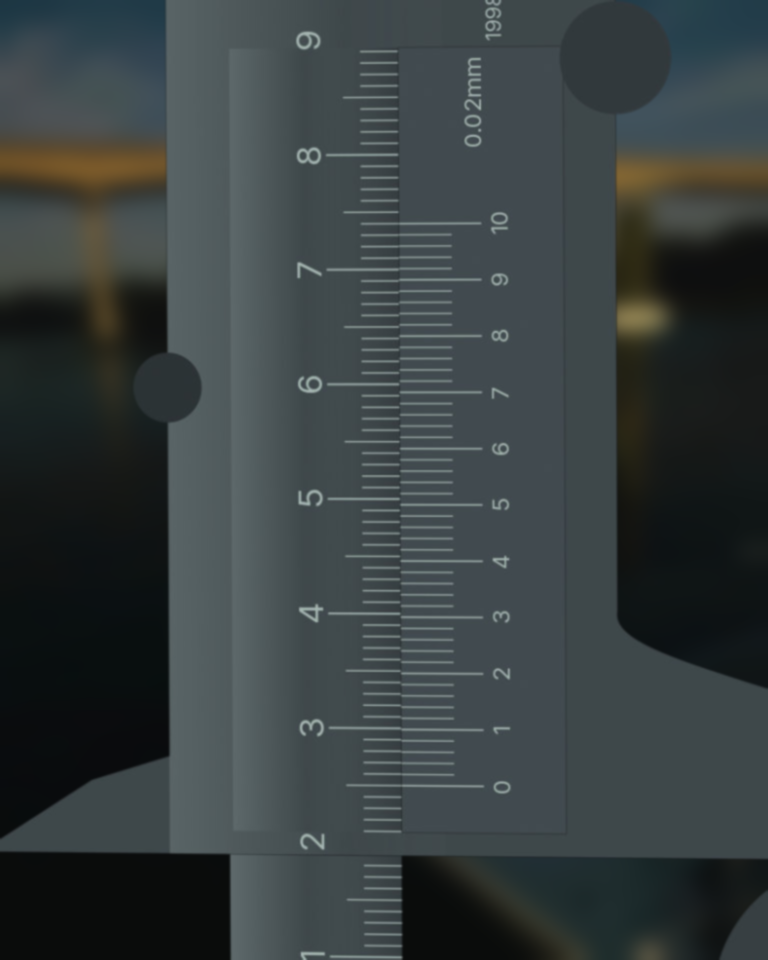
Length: mm 25.0
